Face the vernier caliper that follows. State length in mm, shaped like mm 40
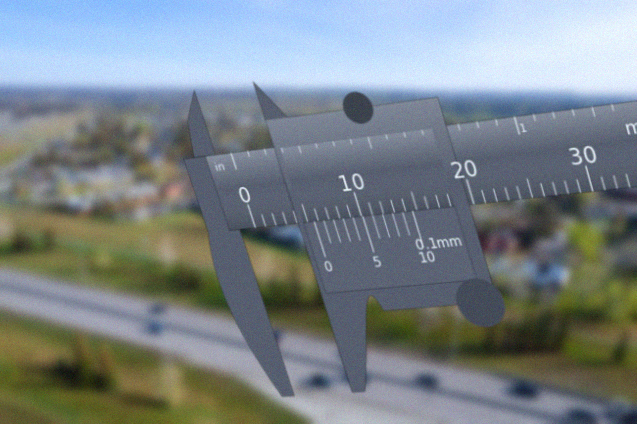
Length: mm 5.6
